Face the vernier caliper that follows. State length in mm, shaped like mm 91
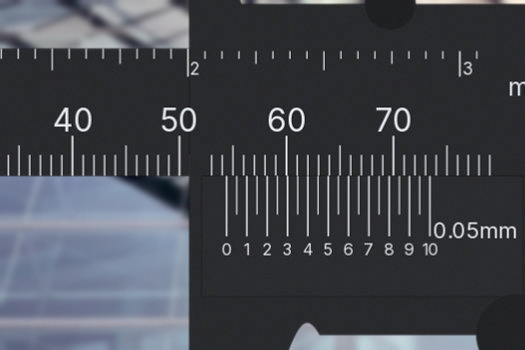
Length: mm 54.4
